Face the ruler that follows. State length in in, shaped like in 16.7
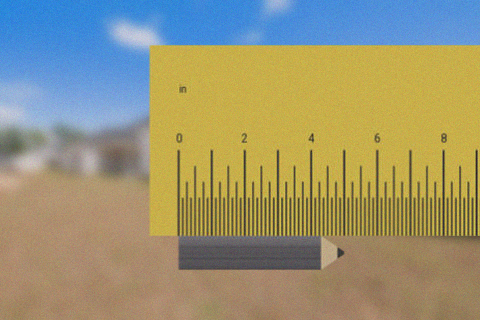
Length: in 5
